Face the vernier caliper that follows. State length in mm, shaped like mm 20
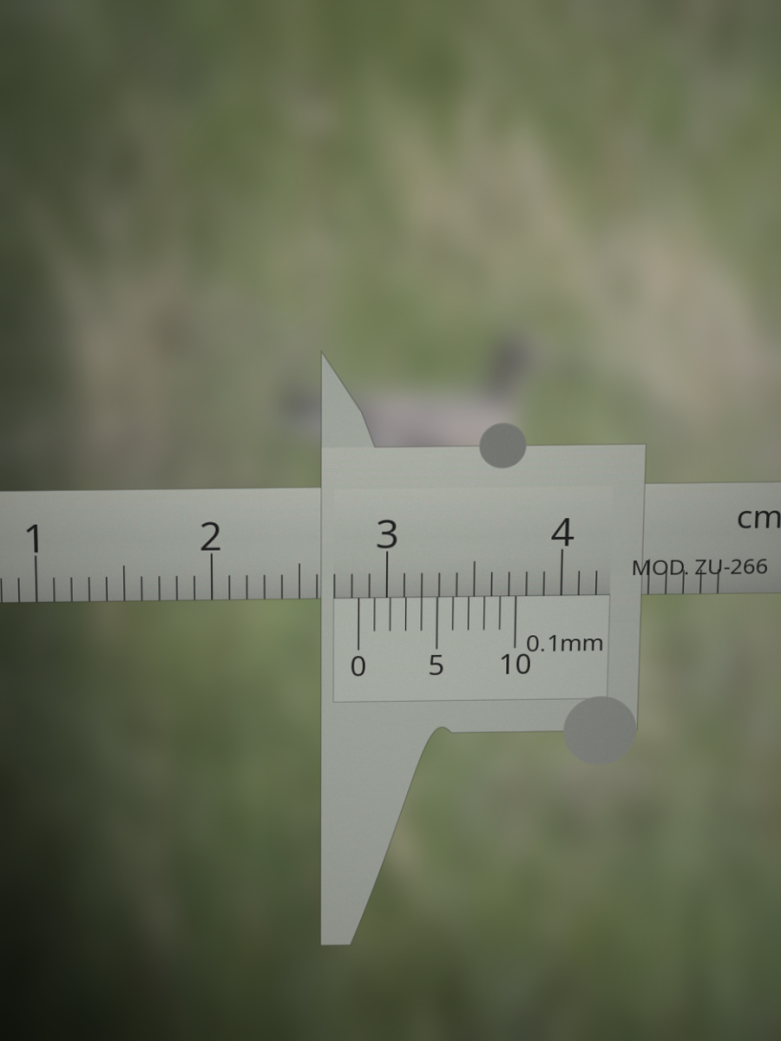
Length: mm 28.4
